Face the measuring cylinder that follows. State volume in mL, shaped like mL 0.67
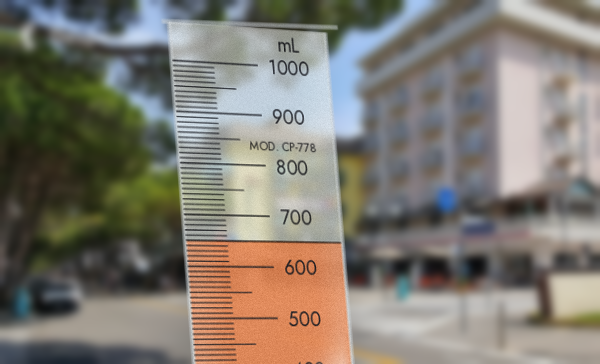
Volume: mL 650
